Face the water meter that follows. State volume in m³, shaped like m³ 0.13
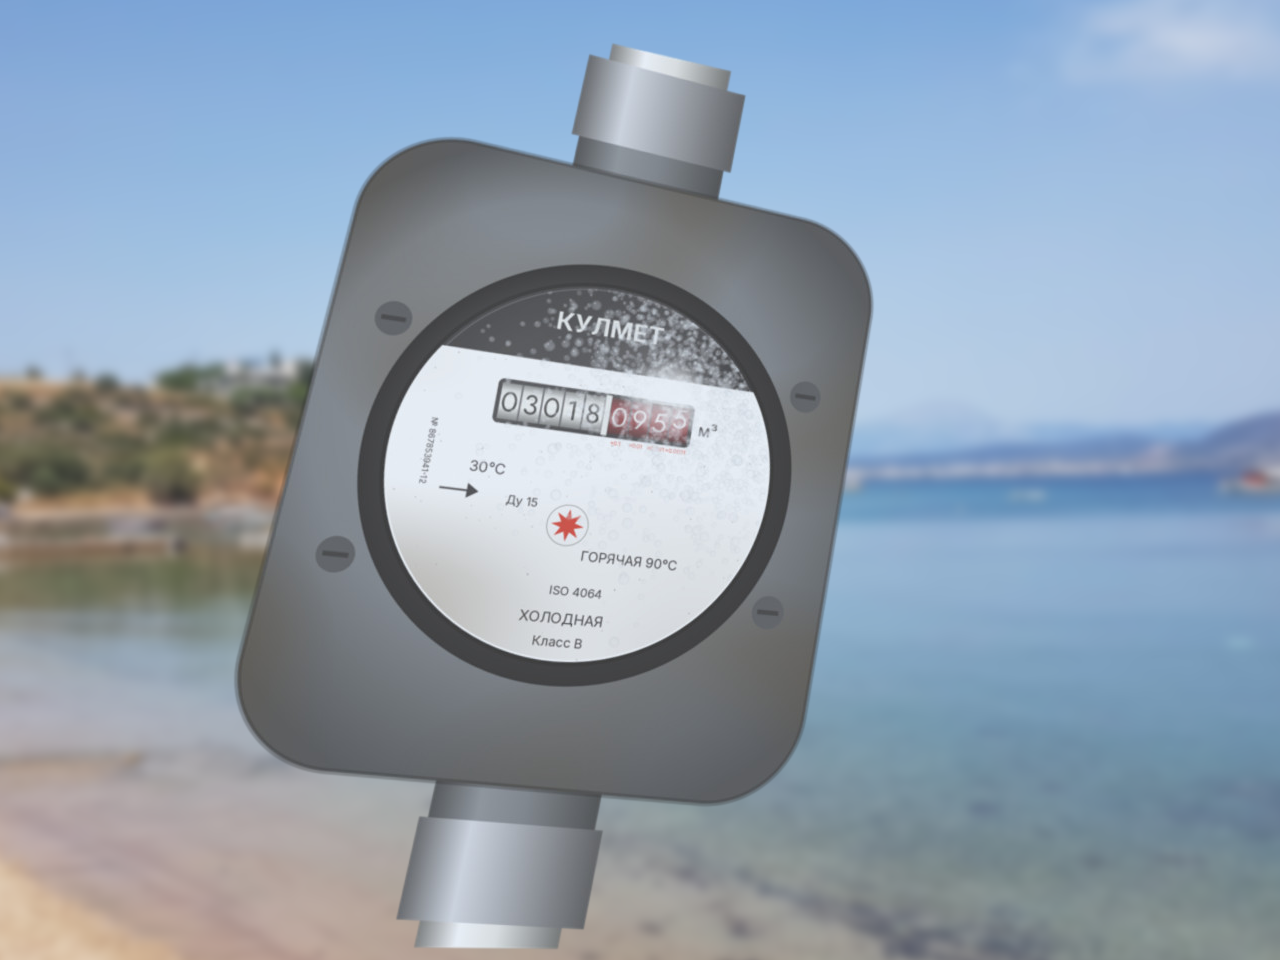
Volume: m³ 3018.0955
